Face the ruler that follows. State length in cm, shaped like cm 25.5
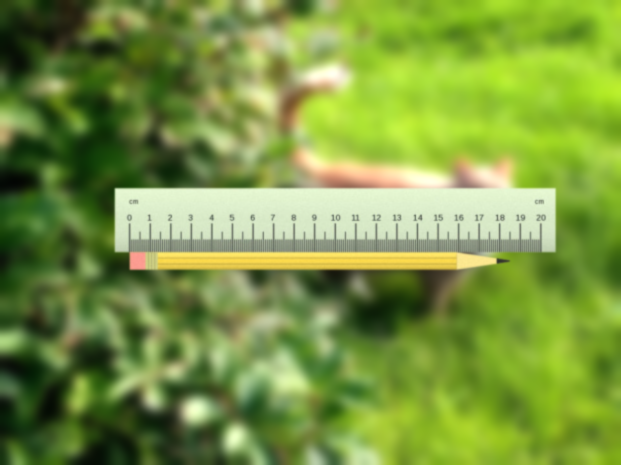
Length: cm 18.5
